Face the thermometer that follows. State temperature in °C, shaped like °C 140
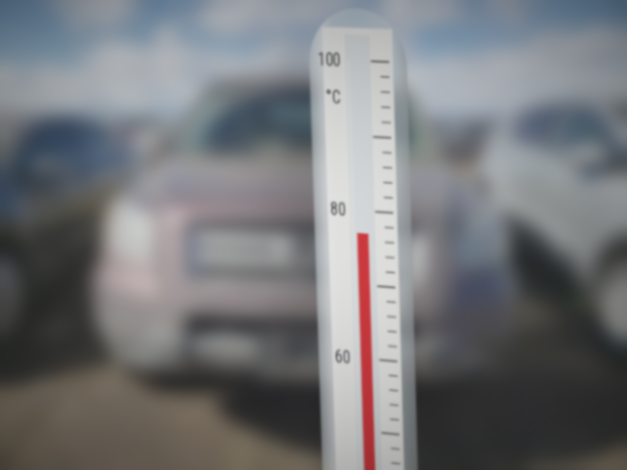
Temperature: °C 77
